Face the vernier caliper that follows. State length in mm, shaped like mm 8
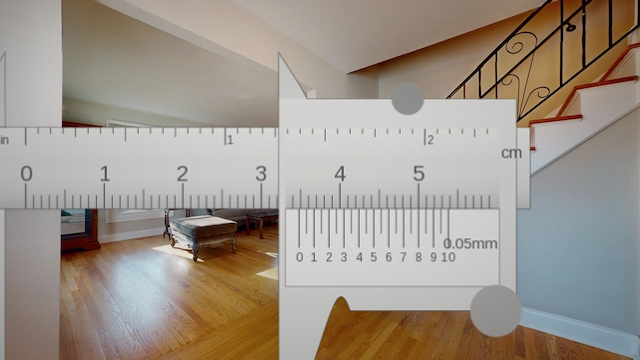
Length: mm 34.8
